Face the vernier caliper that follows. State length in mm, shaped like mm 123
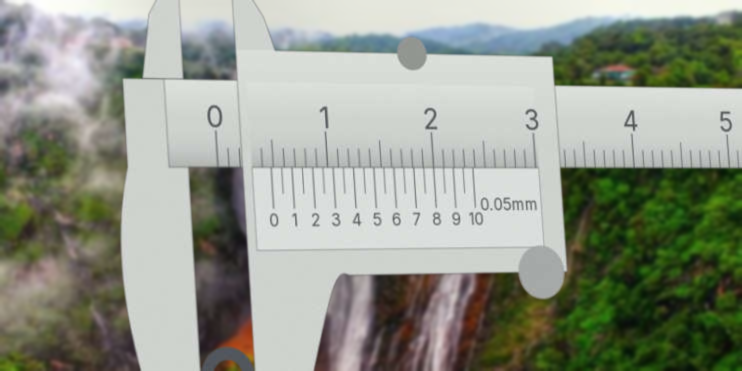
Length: mm 4.8
